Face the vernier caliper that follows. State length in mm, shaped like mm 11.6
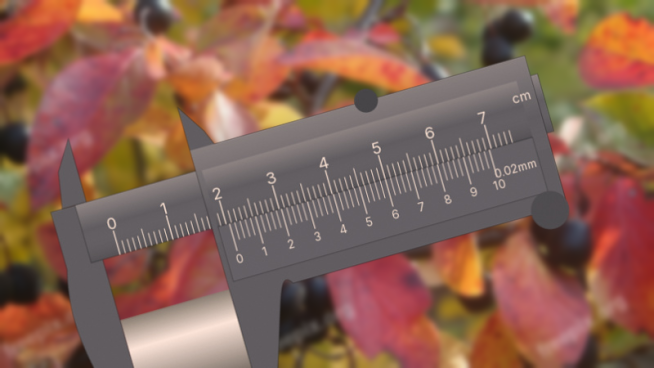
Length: mm 20.6
